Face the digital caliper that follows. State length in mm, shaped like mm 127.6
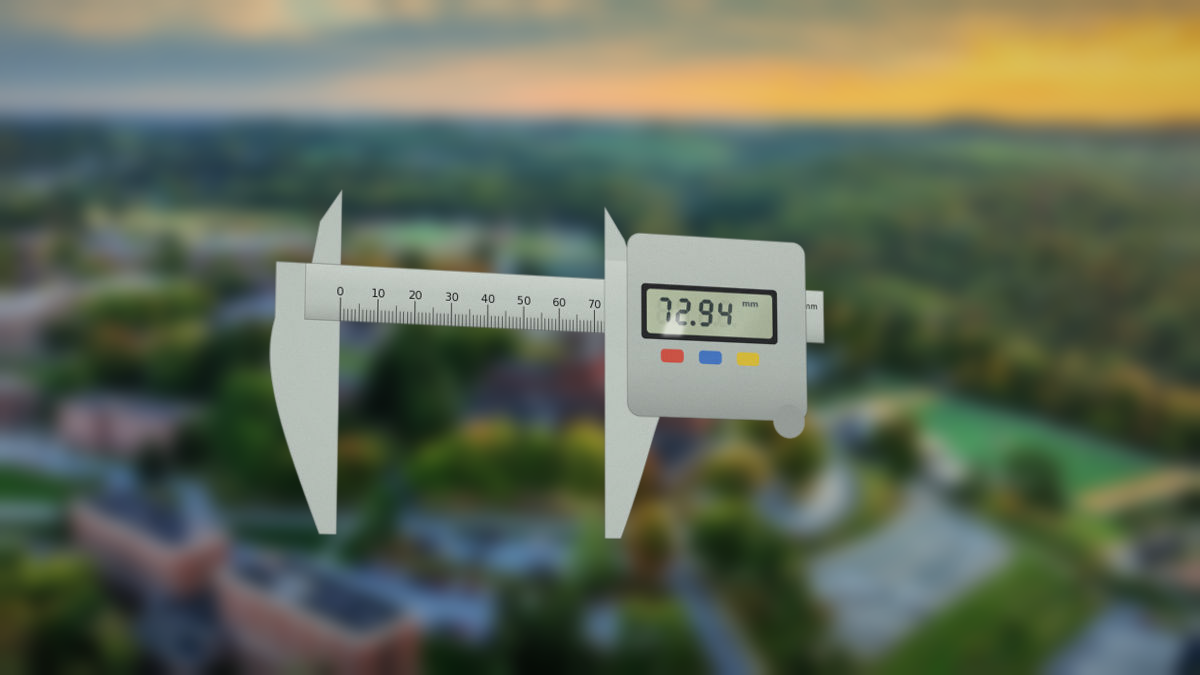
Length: mm 72.94
